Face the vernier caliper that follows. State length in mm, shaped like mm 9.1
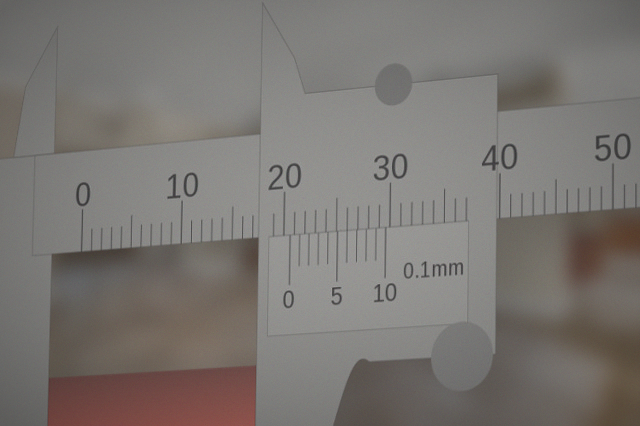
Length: mm 20.6
